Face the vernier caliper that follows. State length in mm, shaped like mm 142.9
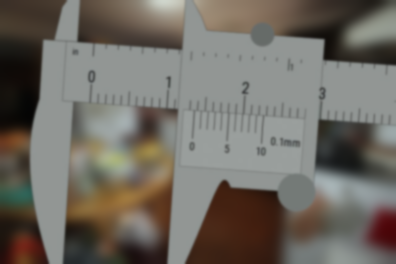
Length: mm 13.6
